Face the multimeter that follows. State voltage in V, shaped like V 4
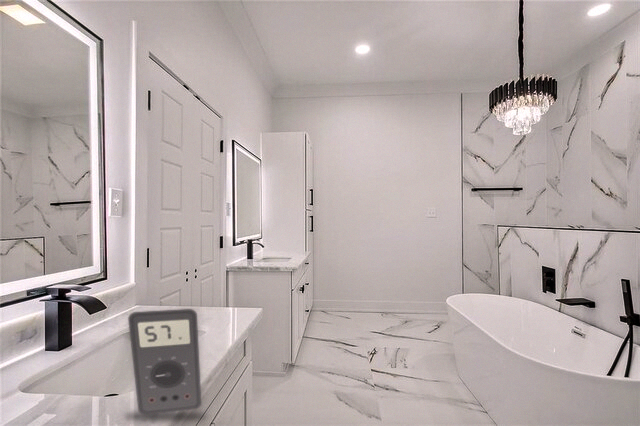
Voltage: V 57
